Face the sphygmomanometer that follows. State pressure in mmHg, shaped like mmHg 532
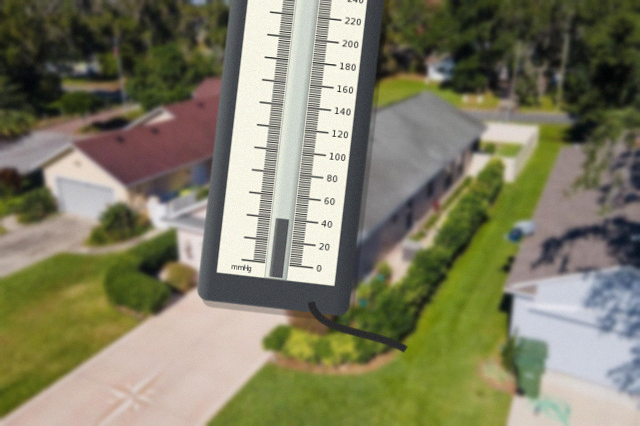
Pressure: mmHg 40
